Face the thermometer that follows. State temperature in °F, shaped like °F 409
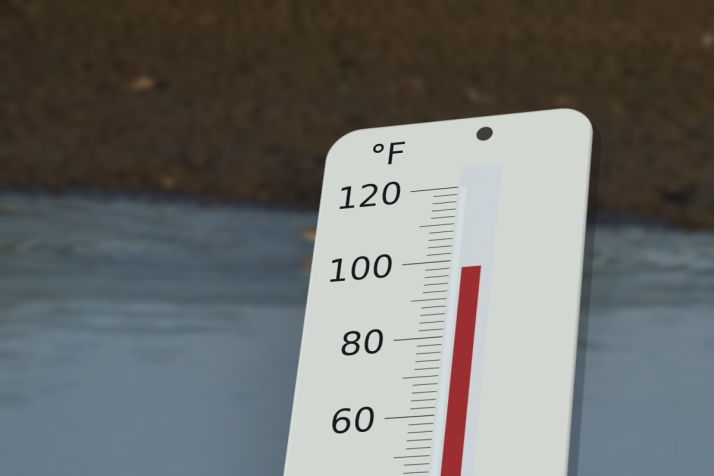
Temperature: °F 98
